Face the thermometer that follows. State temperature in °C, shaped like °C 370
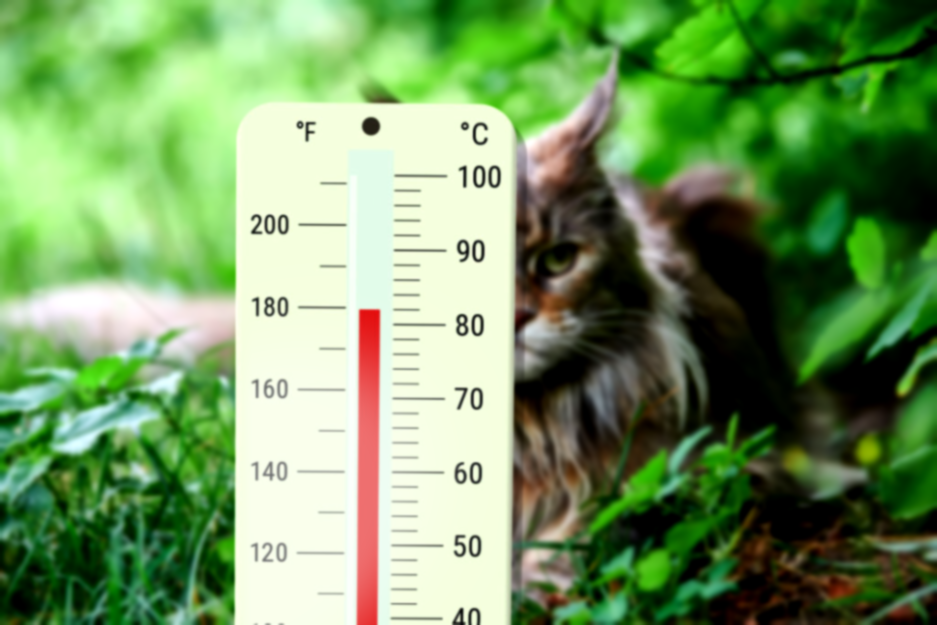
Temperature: °C 82
